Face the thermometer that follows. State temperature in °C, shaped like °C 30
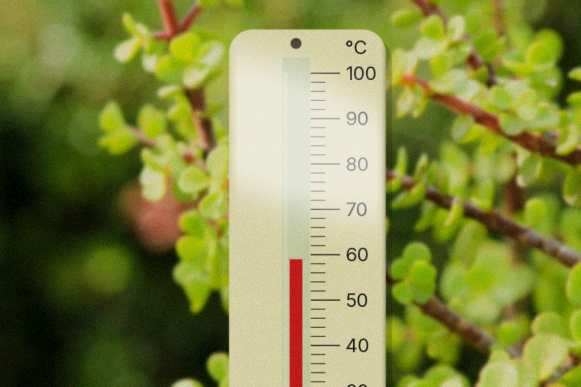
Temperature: °C 59
